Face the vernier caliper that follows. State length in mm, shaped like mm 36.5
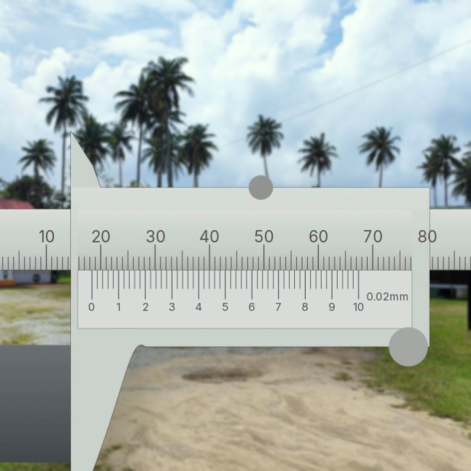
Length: mm 18.4
